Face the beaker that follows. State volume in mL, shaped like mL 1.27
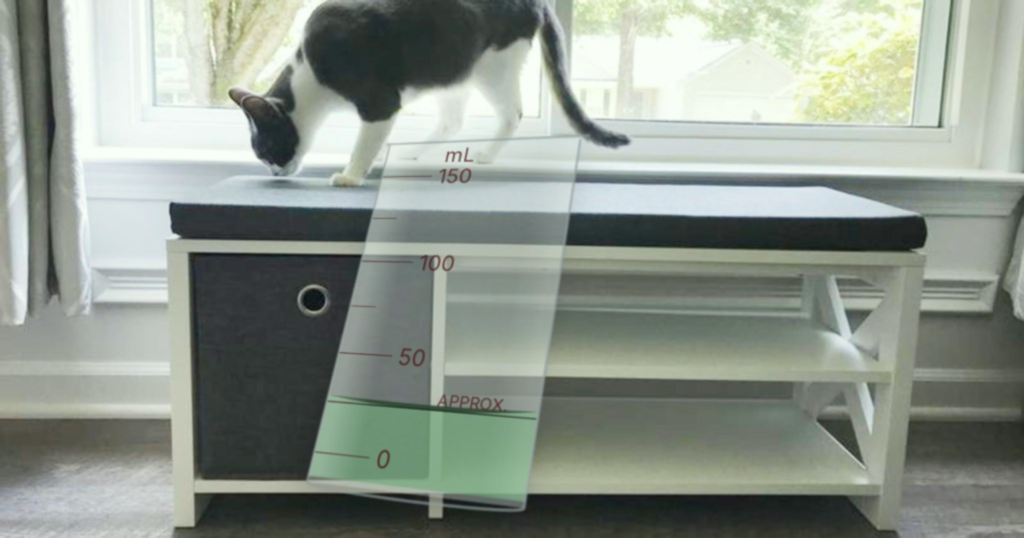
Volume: mL 25
